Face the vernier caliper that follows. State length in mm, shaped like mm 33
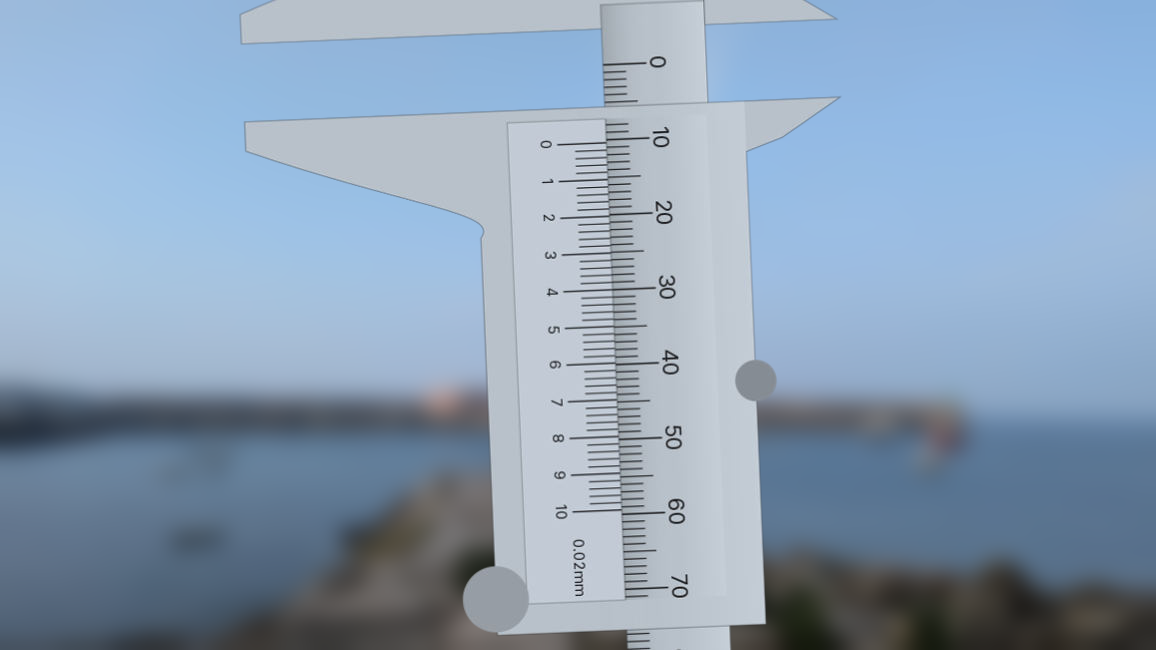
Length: mm 10.4
